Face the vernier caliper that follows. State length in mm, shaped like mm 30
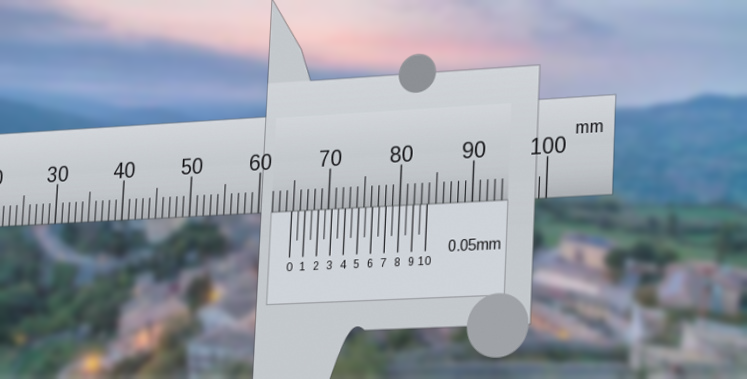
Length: mm 64.8
